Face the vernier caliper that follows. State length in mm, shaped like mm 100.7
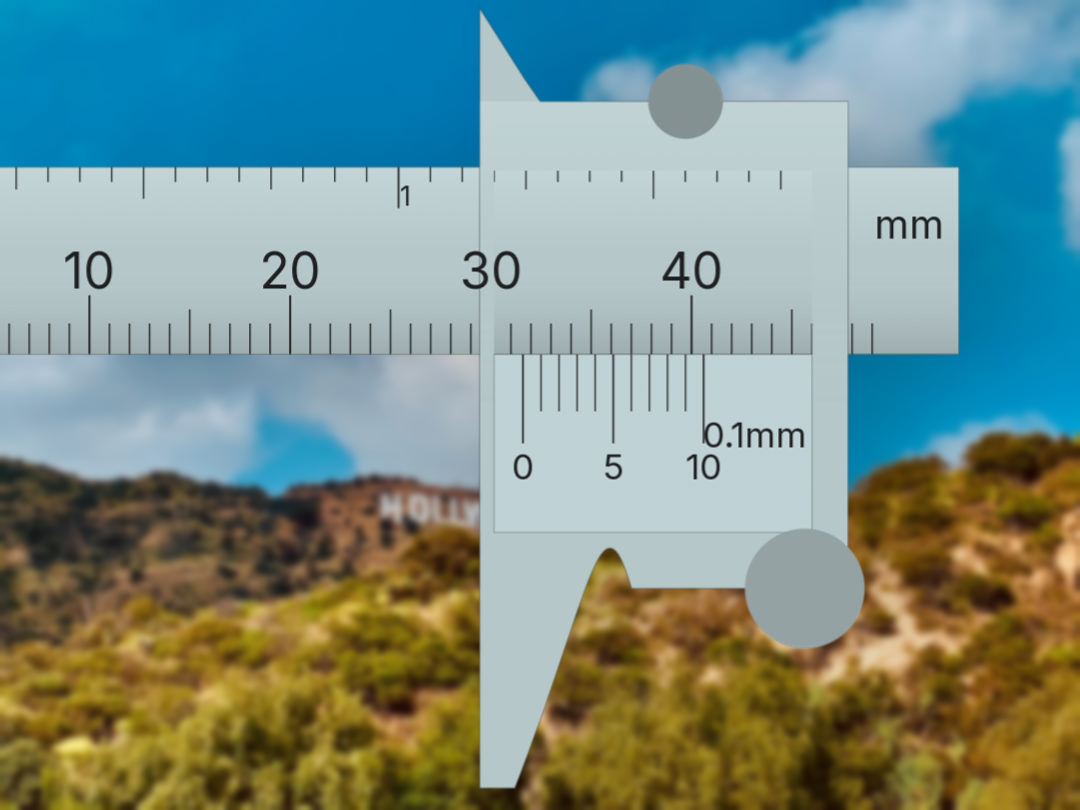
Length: mm 31.6
